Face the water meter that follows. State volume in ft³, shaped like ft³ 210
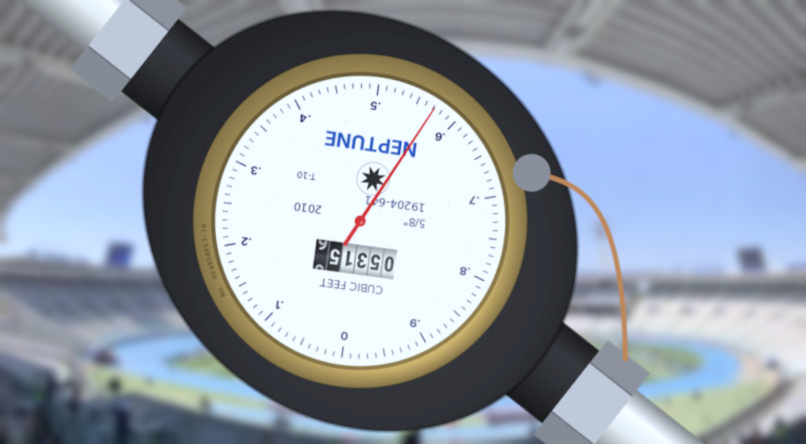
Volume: ft³ 53155.57
